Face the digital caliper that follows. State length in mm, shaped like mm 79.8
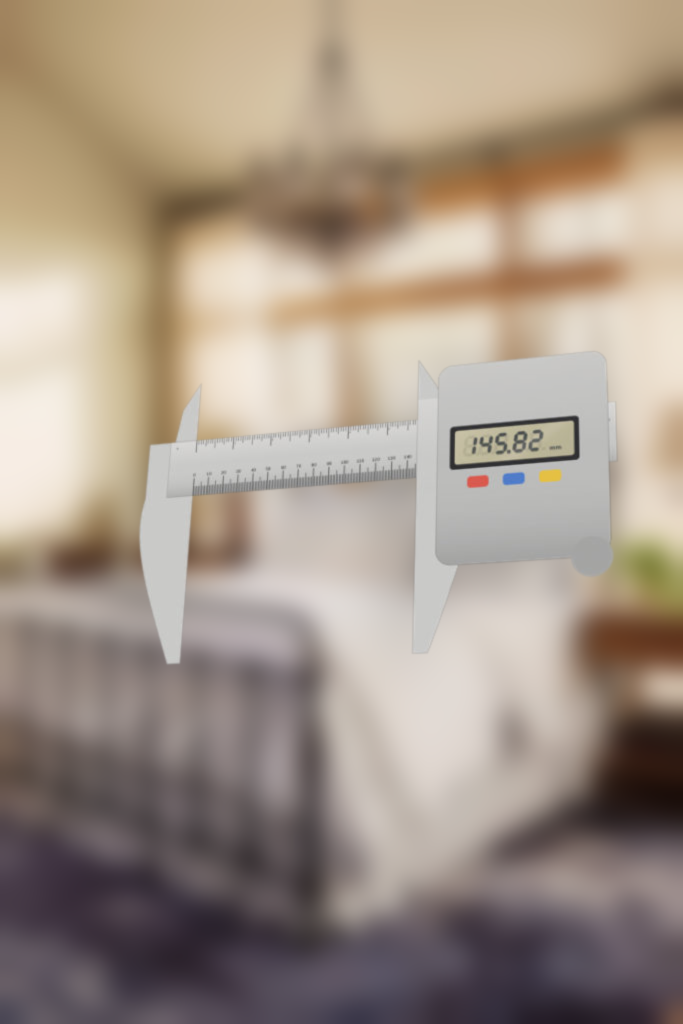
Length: mm 145.82
